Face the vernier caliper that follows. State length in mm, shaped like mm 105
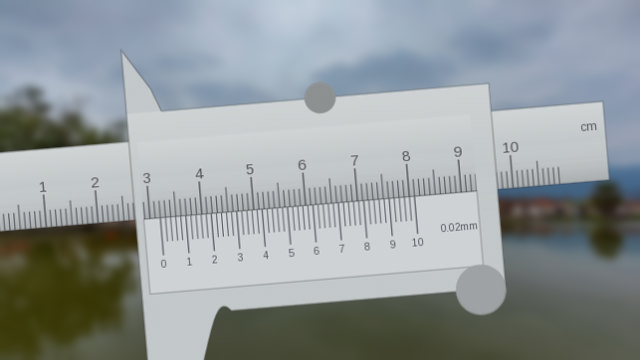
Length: mm 32.0
